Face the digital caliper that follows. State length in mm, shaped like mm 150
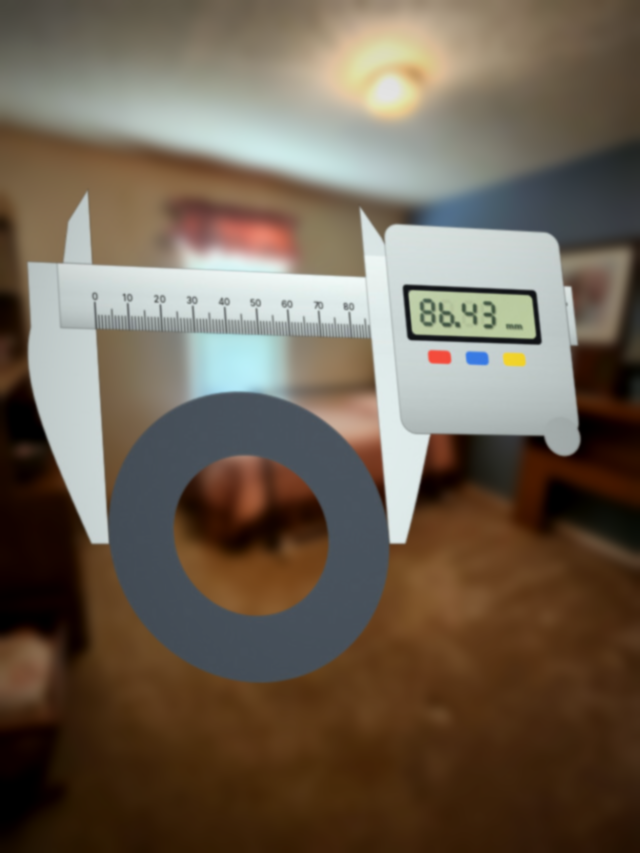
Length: mm 86.43
